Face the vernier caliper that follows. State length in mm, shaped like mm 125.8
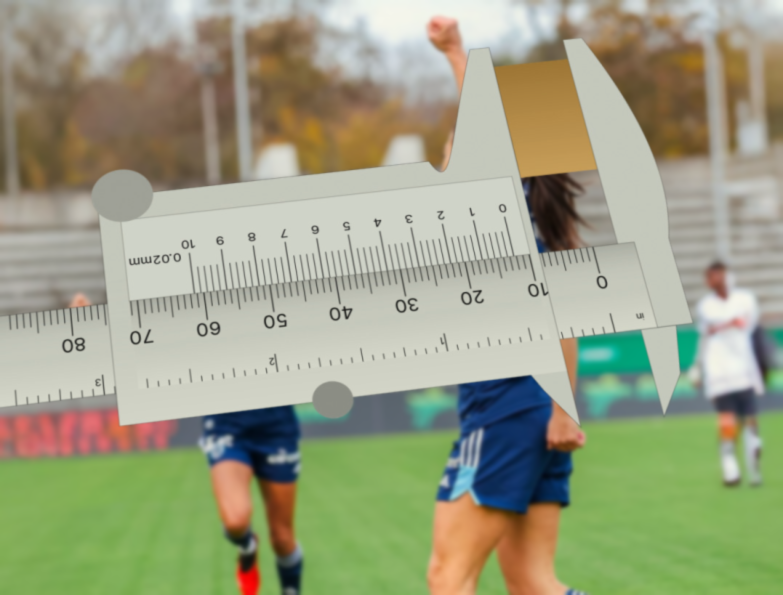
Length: mm 12.4
